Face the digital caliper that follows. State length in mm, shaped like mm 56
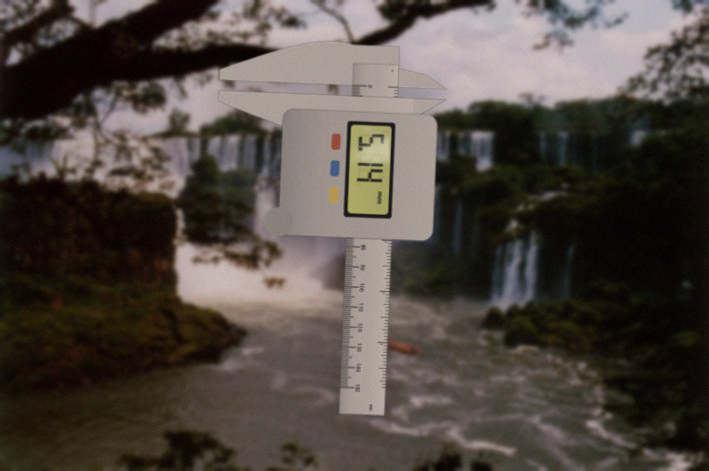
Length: mm 5.14
